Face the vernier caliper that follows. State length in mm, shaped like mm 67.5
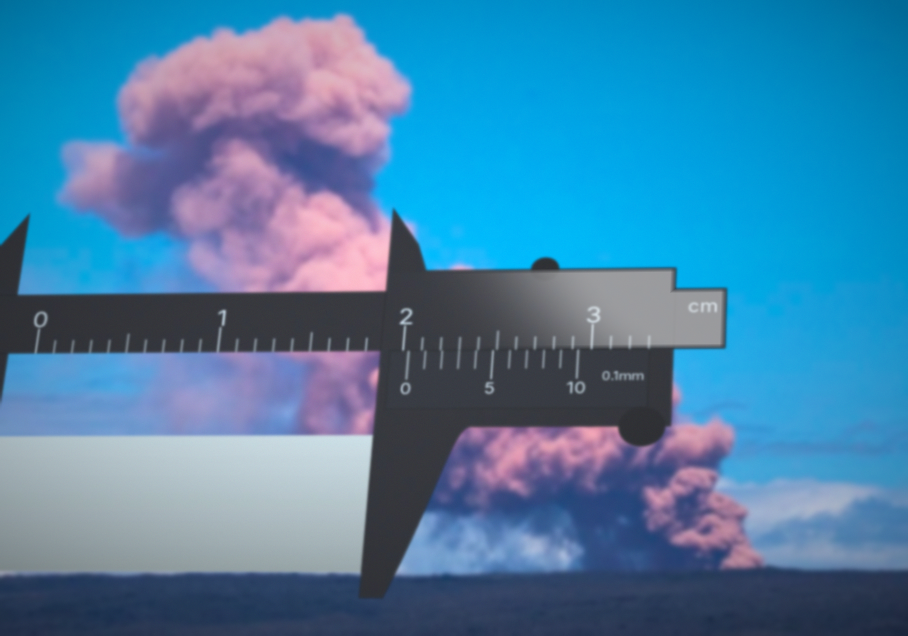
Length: mm 20.3
